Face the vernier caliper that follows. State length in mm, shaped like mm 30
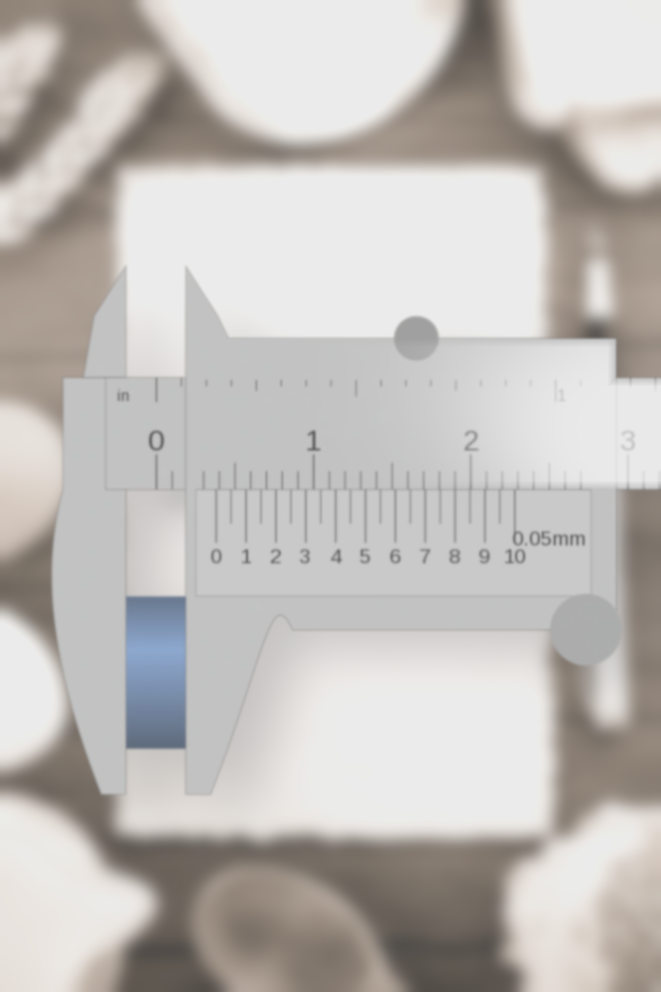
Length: mm 3.8
